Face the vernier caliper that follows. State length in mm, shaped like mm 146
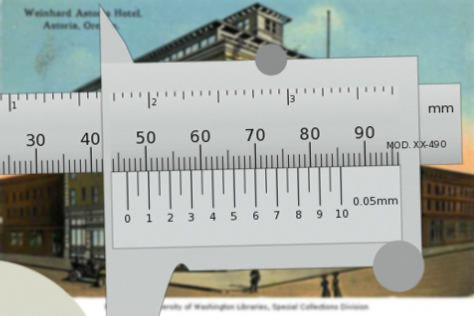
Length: mm 46.5
